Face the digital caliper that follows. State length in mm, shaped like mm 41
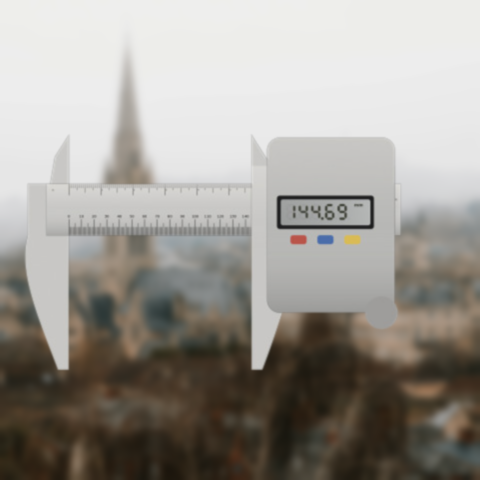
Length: mm 144.69
